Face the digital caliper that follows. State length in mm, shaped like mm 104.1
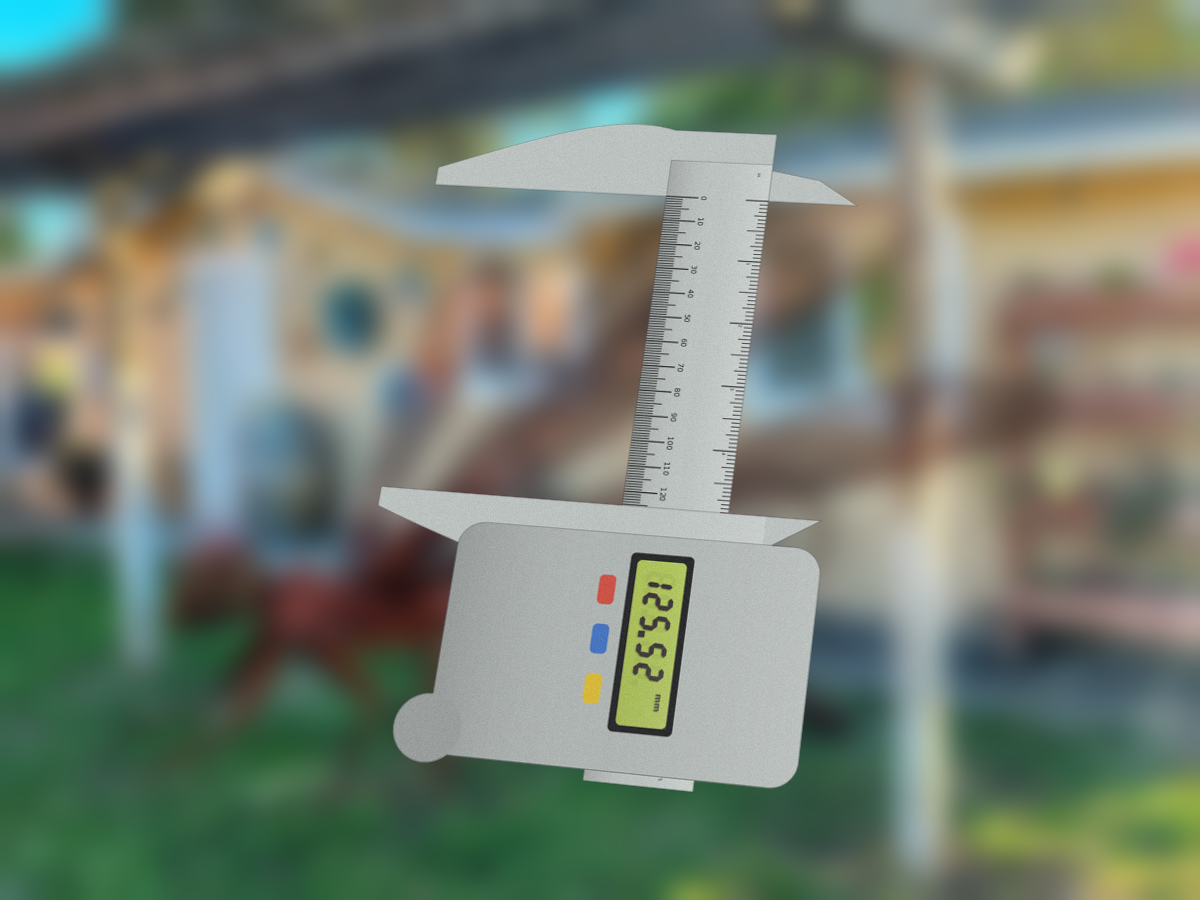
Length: mm 125.52
